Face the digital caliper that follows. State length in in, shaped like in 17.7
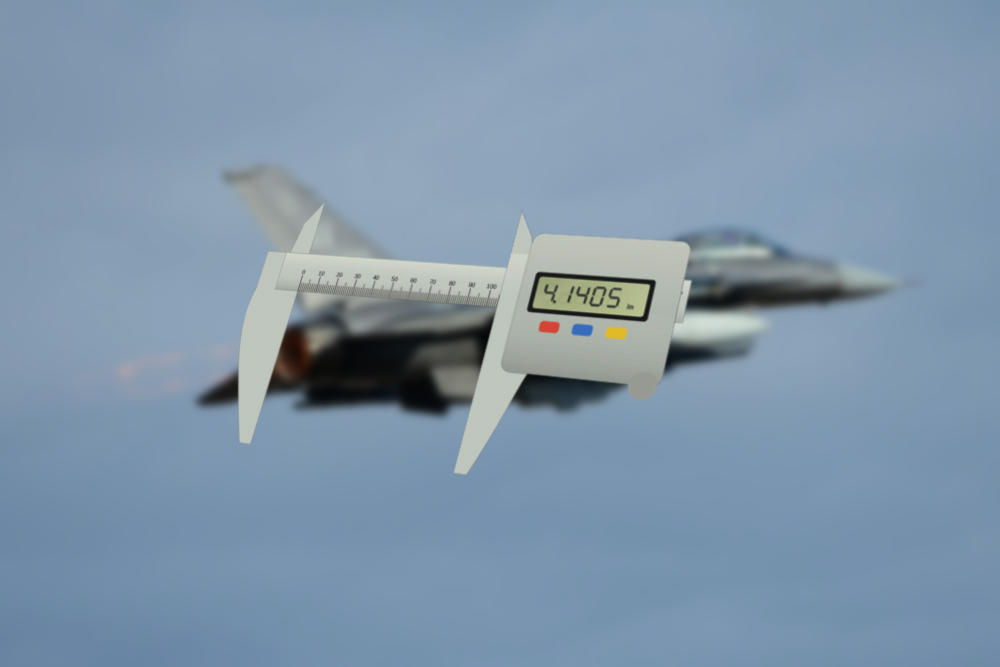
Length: in 4.1405
